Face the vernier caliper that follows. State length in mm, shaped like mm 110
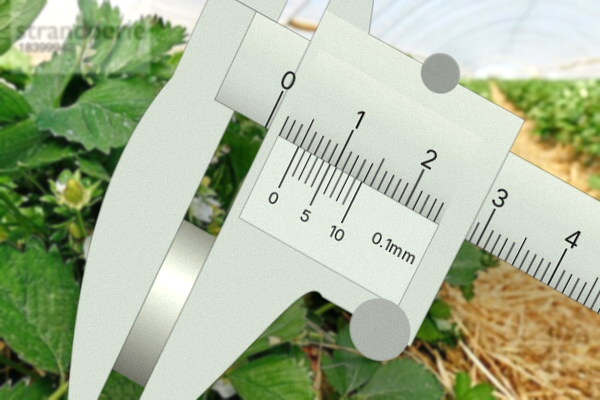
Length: mm 4.8
